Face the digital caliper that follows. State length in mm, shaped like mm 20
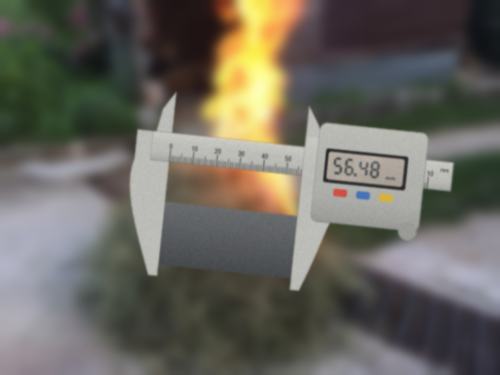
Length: mm 56.48
